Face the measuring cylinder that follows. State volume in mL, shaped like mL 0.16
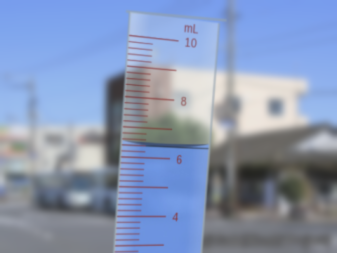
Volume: mL 6.4
